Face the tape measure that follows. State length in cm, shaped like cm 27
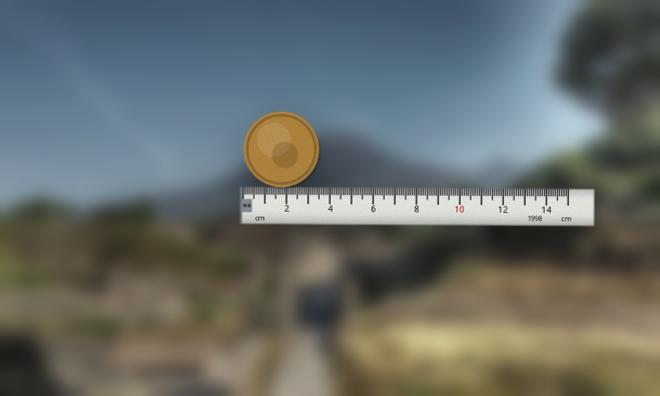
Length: cm 3.5
